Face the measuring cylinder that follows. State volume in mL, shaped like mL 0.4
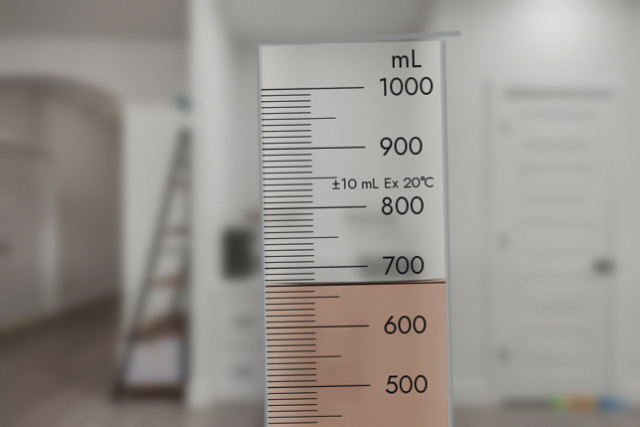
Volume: mL 670
